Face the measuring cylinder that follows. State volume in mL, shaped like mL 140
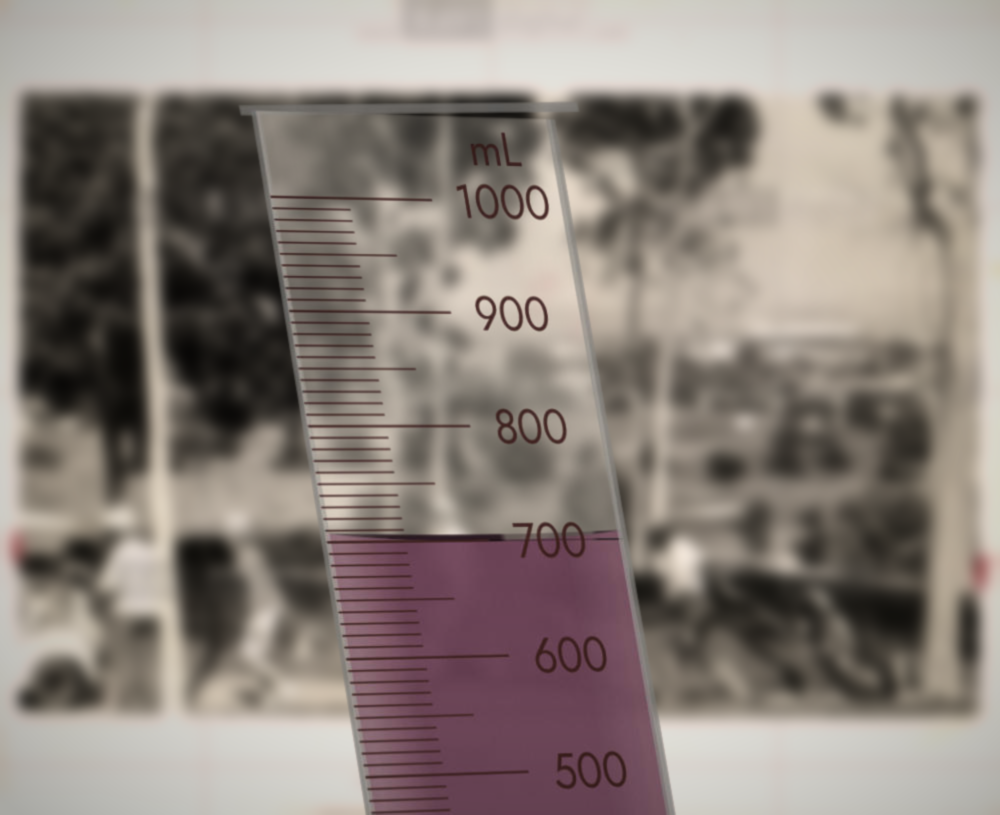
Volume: mL 700
